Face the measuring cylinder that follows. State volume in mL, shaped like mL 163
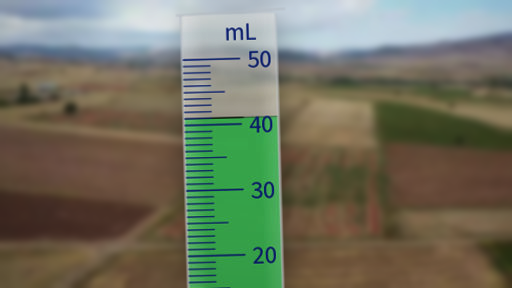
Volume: mL 41
